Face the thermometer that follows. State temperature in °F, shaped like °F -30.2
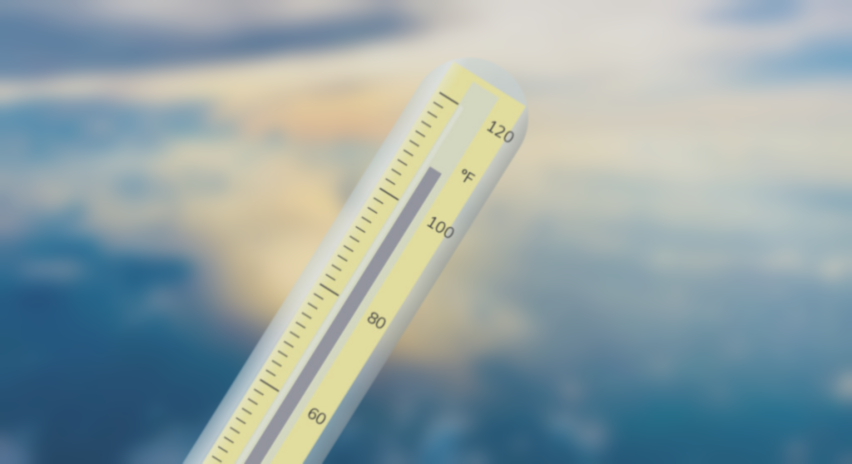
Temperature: °F 108
